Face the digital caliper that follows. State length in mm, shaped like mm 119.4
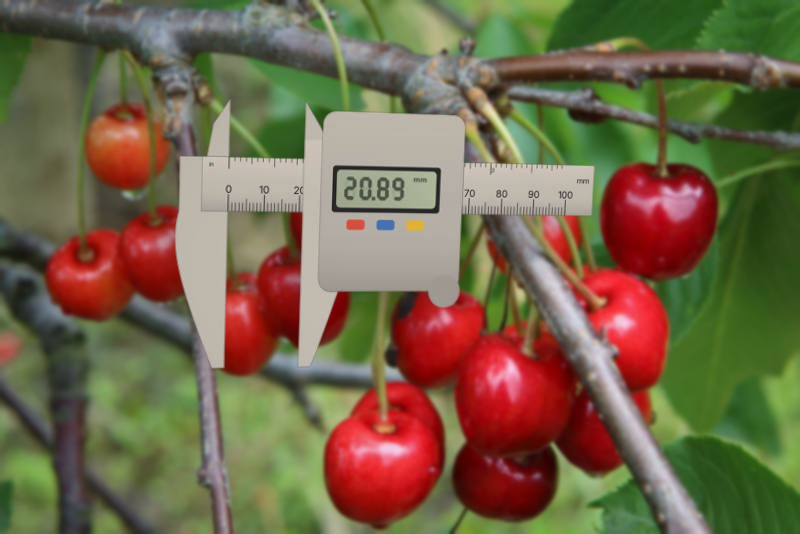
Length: mm 20.89
